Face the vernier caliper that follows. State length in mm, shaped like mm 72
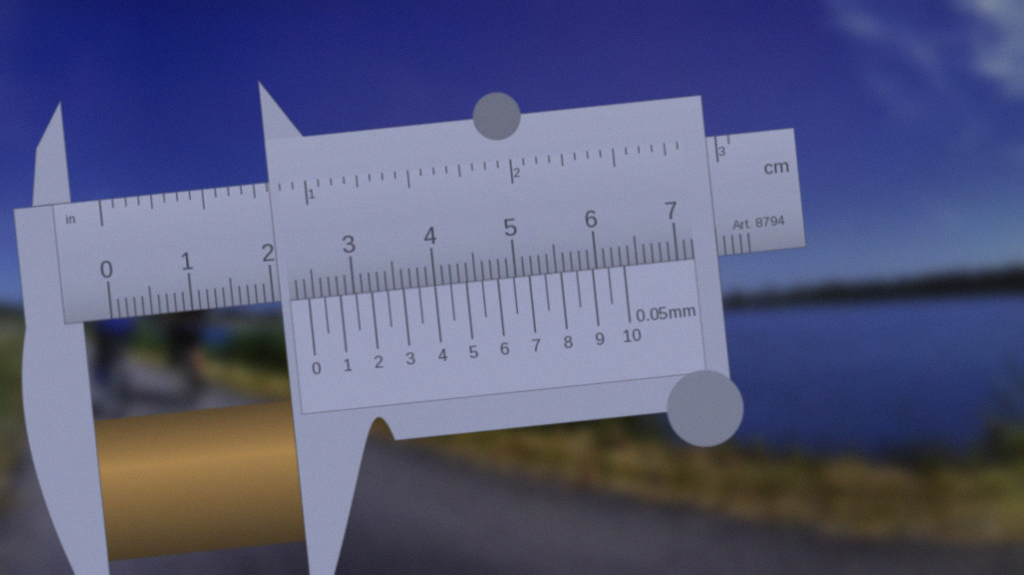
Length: mm 24.4
